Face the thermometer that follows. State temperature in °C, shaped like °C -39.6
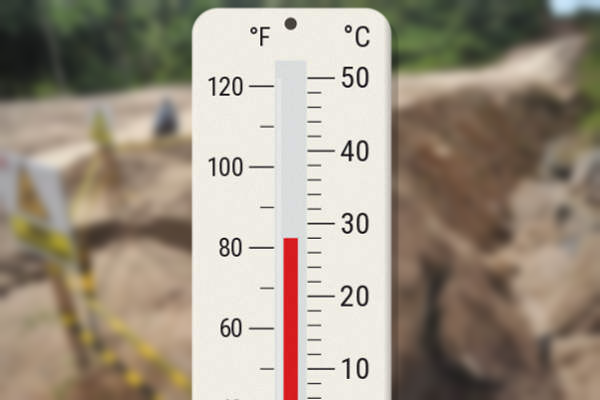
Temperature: °C 28
